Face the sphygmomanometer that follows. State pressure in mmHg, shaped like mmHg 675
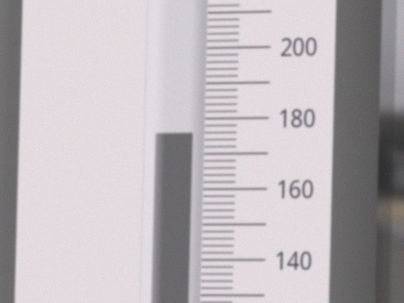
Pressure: mmHg 176
